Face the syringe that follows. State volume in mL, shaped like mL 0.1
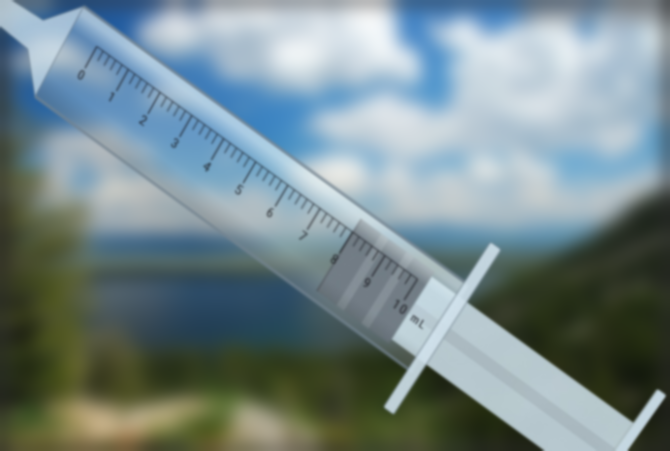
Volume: mL 8
